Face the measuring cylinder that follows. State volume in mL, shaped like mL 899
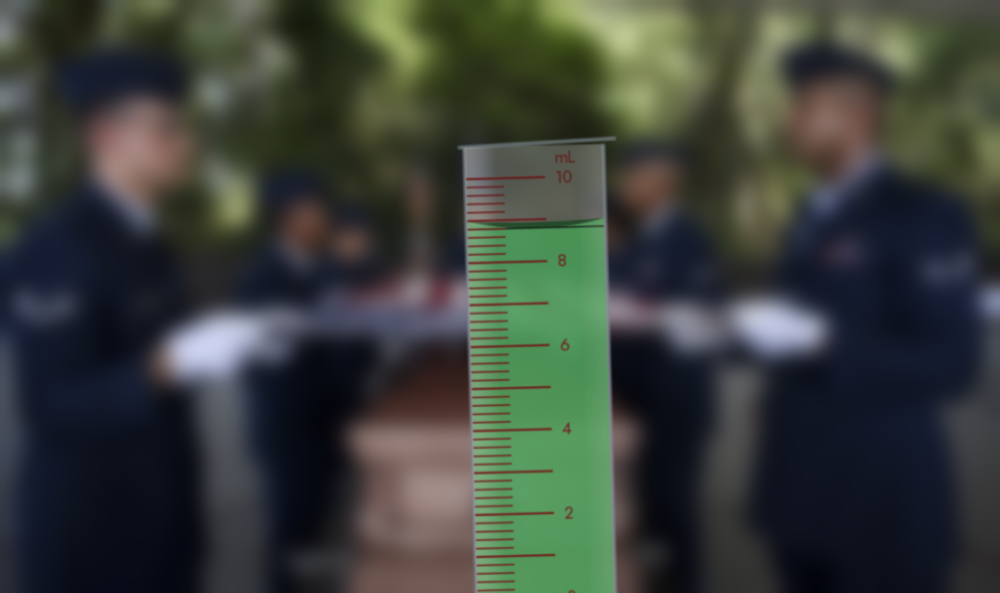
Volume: mL 8.8
